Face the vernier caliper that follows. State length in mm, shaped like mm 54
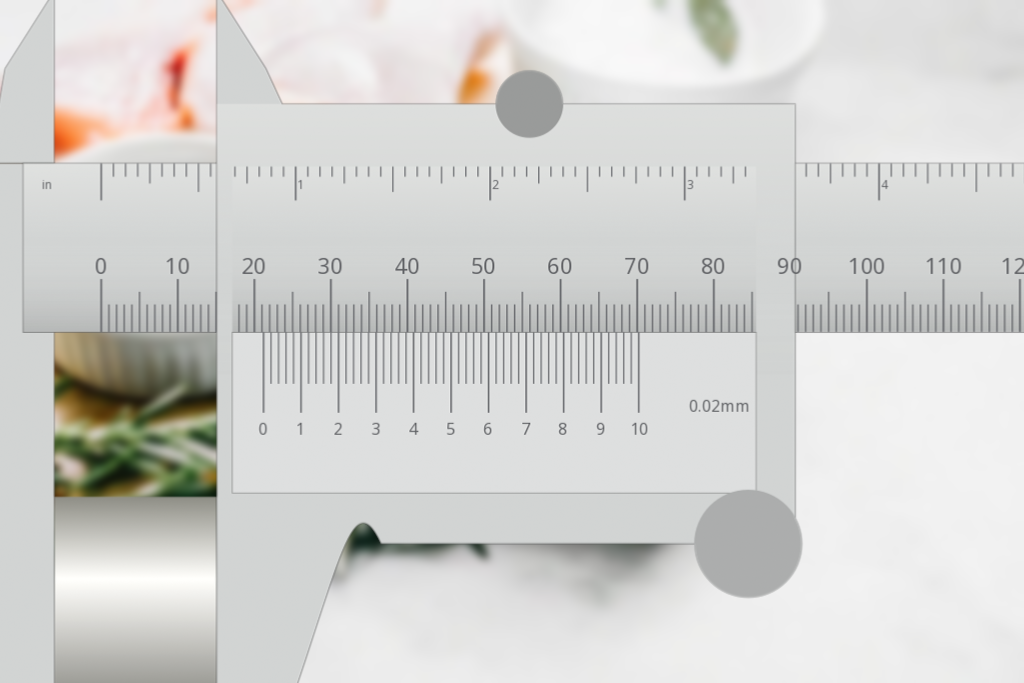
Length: mm 21.2
